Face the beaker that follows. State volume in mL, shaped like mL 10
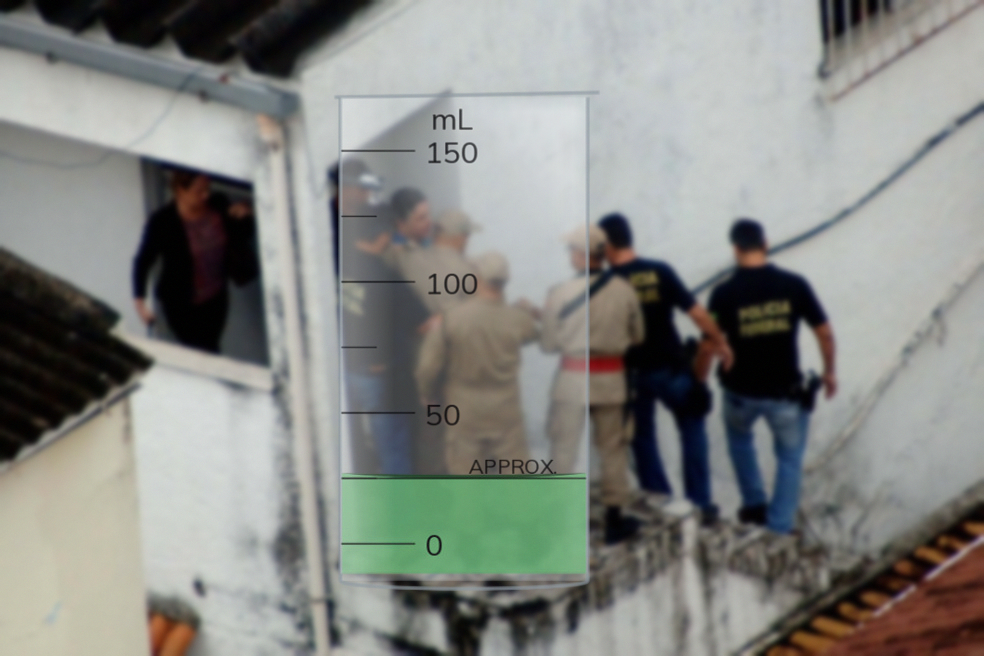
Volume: mL 25
